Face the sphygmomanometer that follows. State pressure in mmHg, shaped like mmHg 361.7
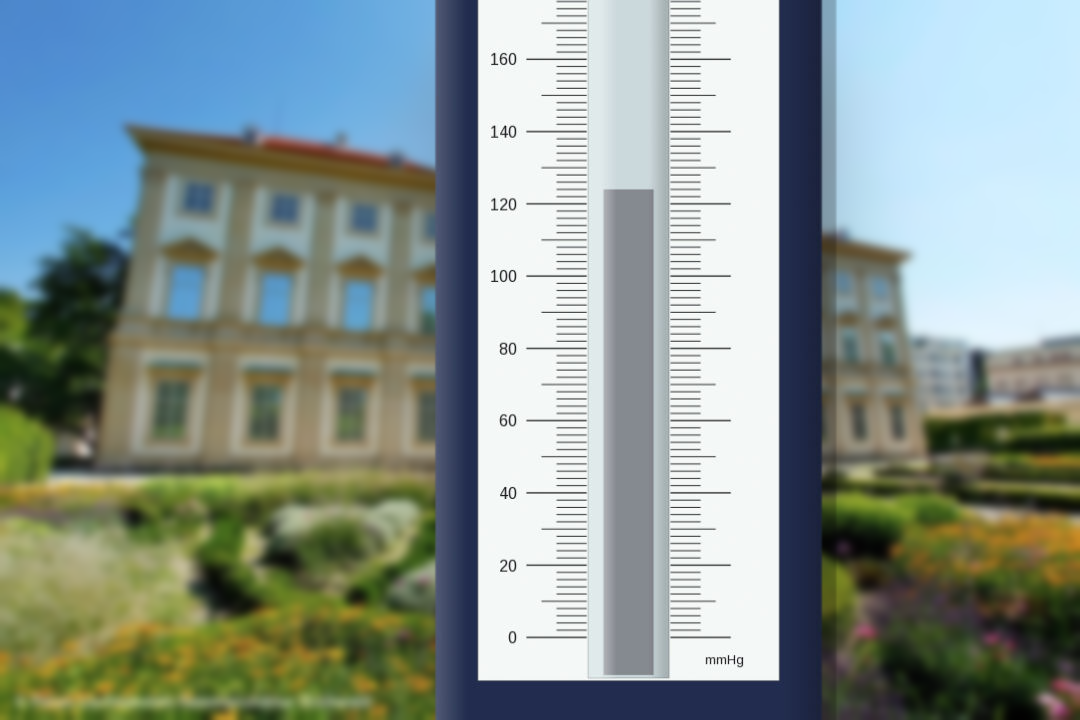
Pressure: mmHg 124
